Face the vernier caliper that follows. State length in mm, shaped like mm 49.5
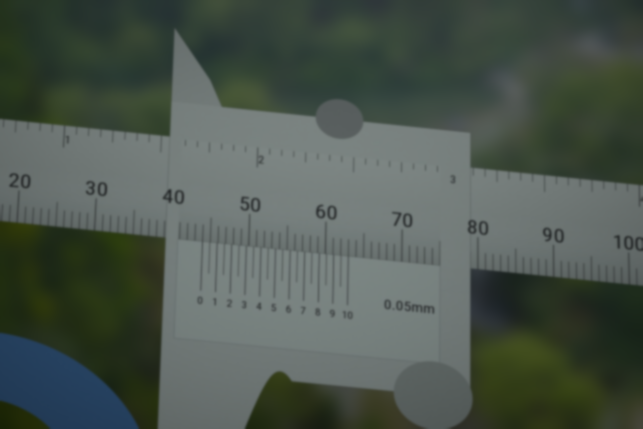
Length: mm 44.0
